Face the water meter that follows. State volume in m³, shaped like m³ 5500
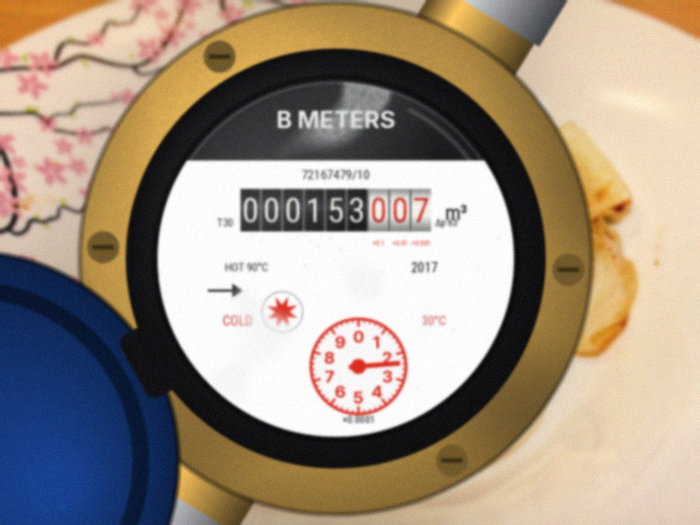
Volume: m³ 153.0072
